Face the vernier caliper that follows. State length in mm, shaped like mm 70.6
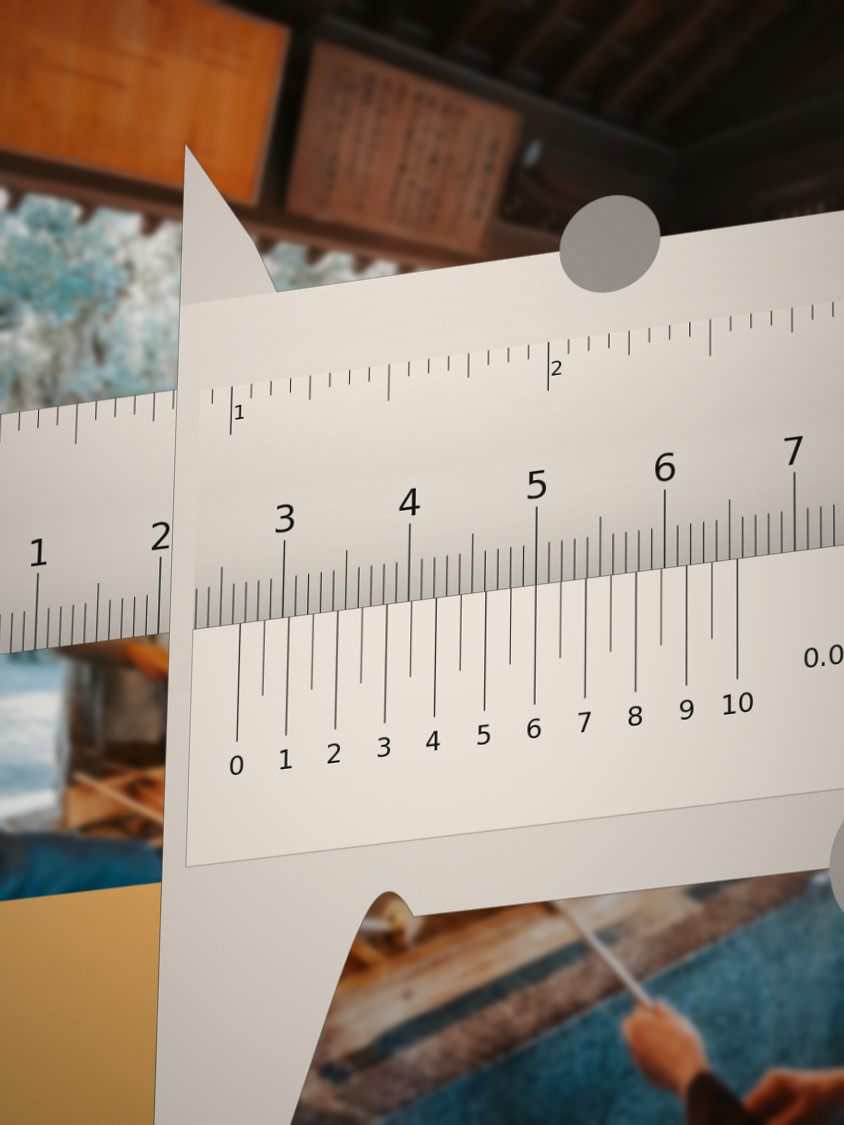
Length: mm 26.6
